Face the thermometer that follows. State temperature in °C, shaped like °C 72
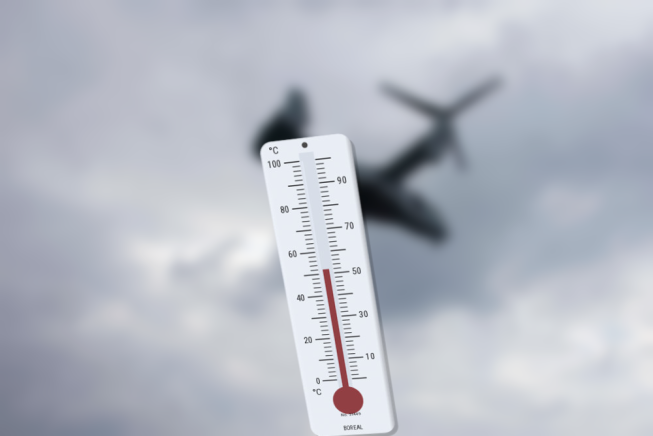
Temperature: °C 52
